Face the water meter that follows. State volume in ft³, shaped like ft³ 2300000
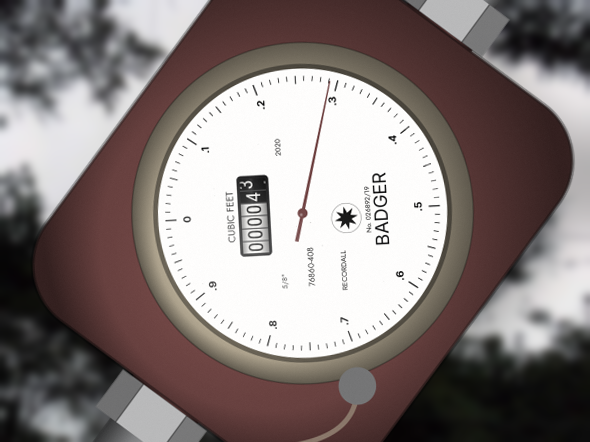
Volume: ft³ 43.29
